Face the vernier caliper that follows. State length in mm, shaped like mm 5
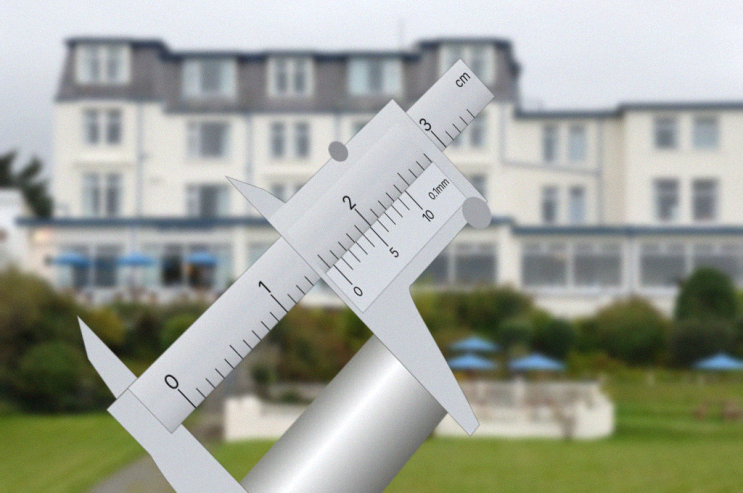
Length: mm 15.4
